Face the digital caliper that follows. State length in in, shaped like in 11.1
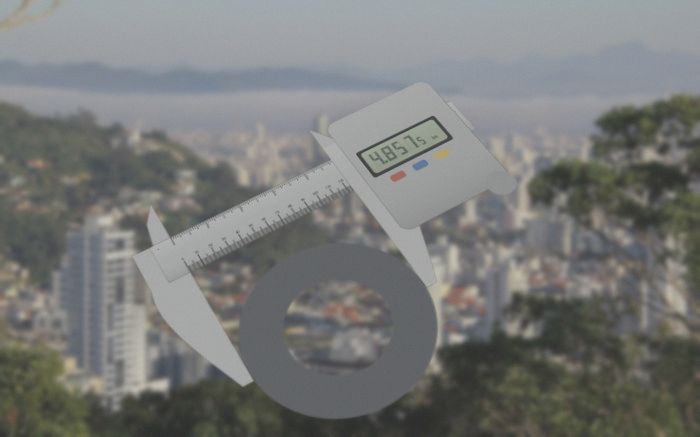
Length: in 4.8575
